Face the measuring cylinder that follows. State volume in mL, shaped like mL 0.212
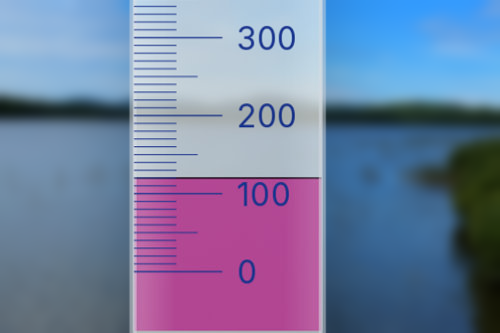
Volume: mL 120
